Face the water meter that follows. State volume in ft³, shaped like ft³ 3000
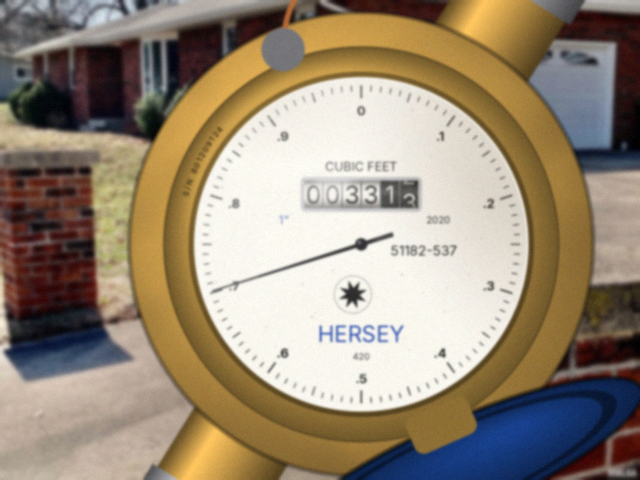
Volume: ft³ 3312.70
